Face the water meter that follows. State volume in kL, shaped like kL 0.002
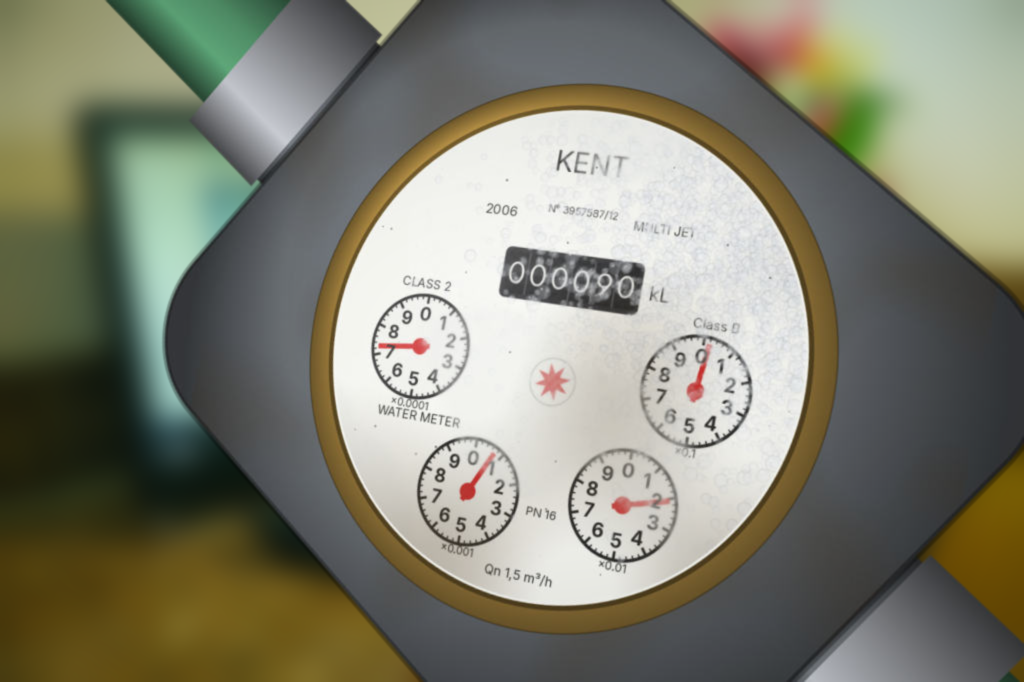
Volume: kL 90.0207
